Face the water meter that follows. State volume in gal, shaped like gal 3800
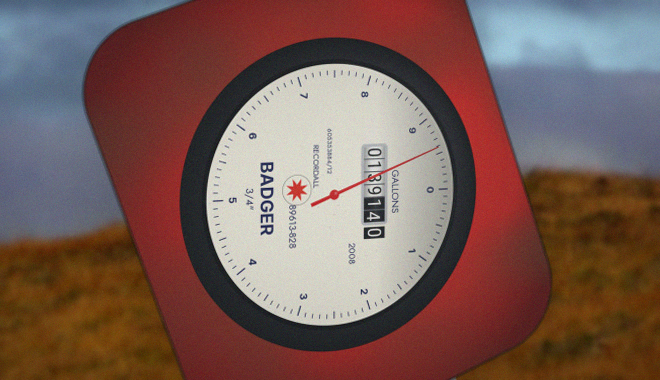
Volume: gal 139139.4
